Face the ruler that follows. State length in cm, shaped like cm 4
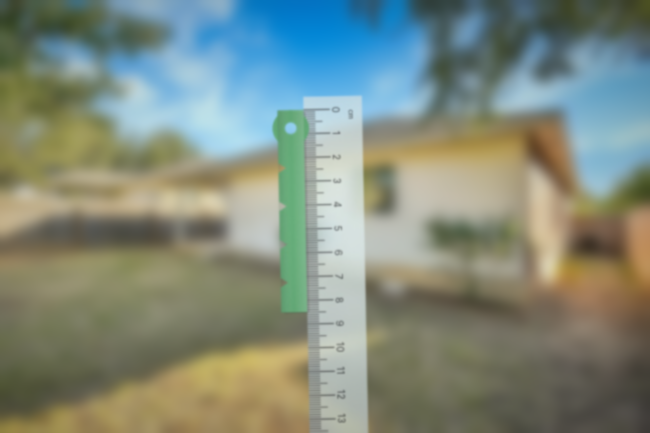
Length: cm 8.5
